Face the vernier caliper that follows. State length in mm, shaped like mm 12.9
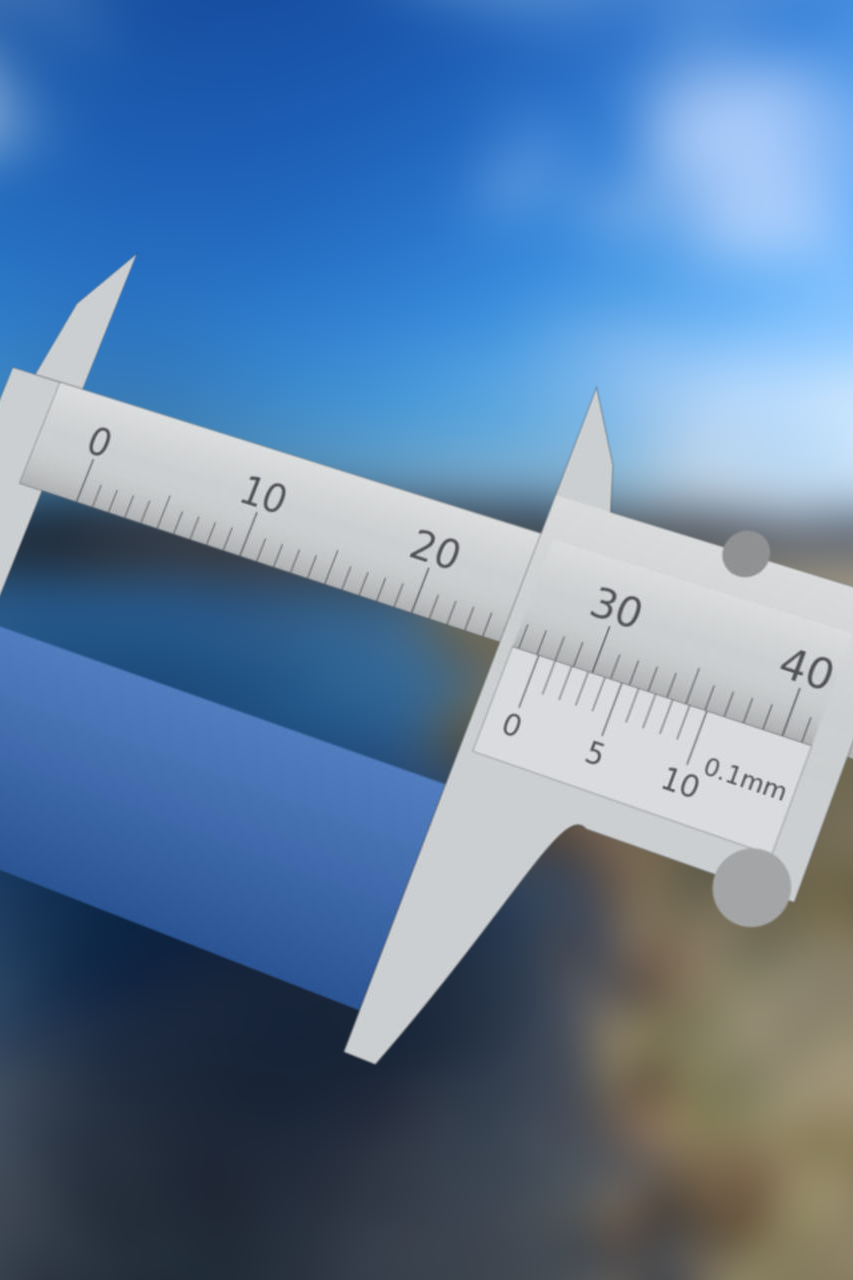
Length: mm 27.1
